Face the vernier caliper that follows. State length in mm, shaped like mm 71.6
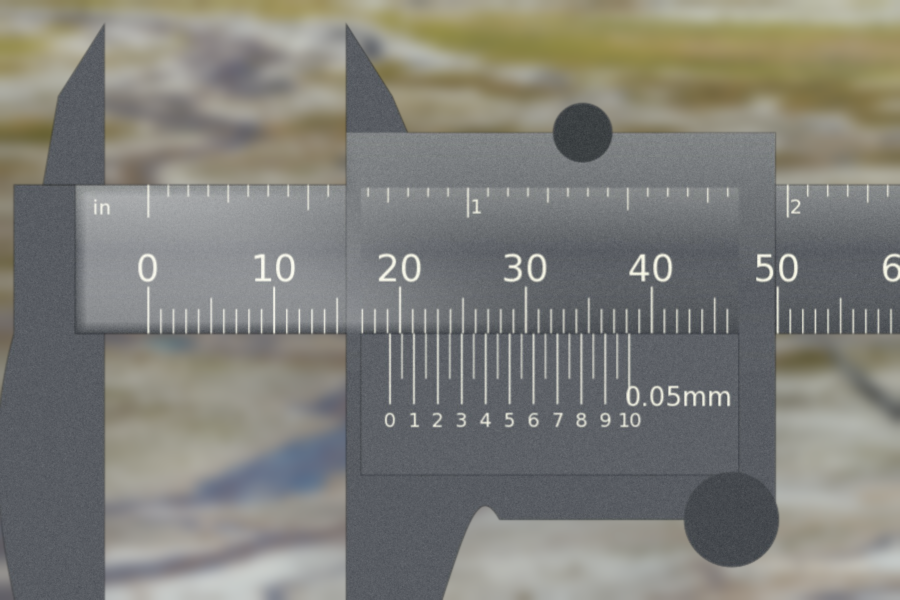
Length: mm 19.2
